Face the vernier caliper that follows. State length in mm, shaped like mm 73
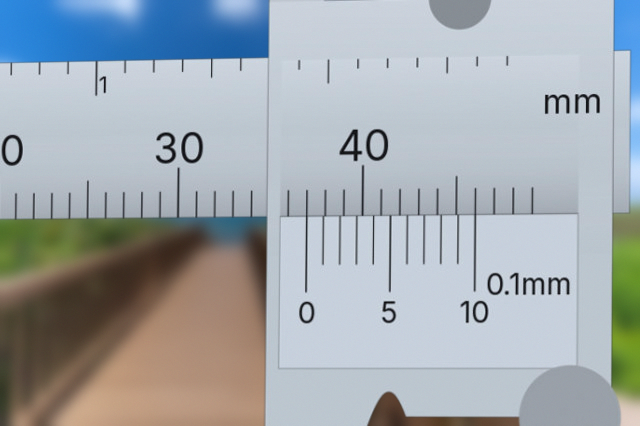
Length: mm 37.0
